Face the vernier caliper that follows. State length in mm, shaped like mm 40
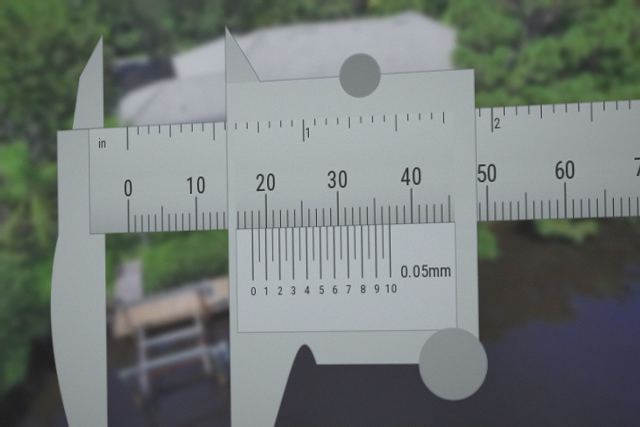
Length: mm 18.0
